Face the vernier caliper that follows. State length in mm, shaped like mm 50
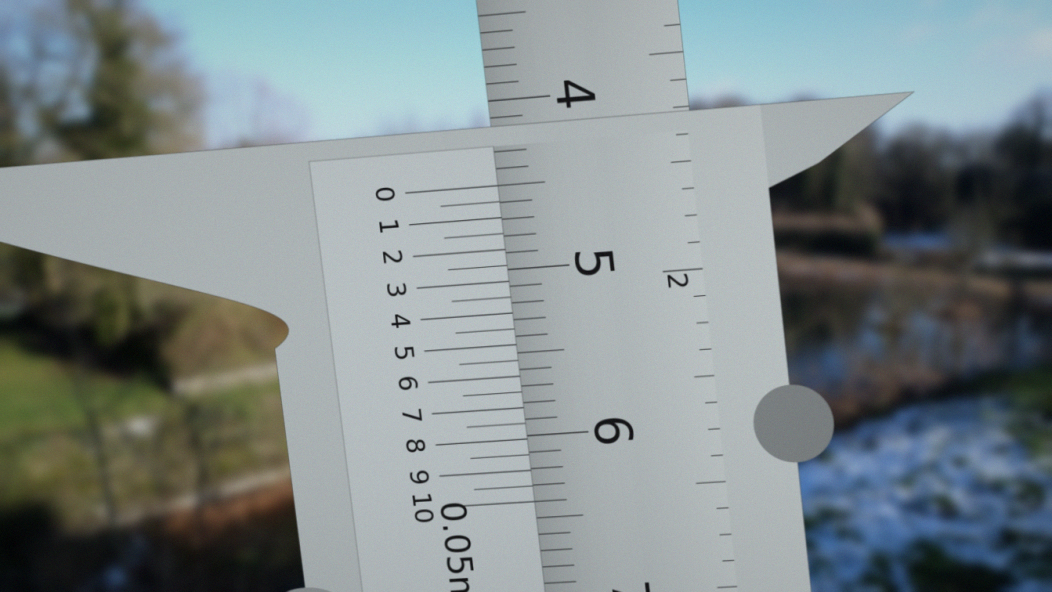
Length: mm 45.0
